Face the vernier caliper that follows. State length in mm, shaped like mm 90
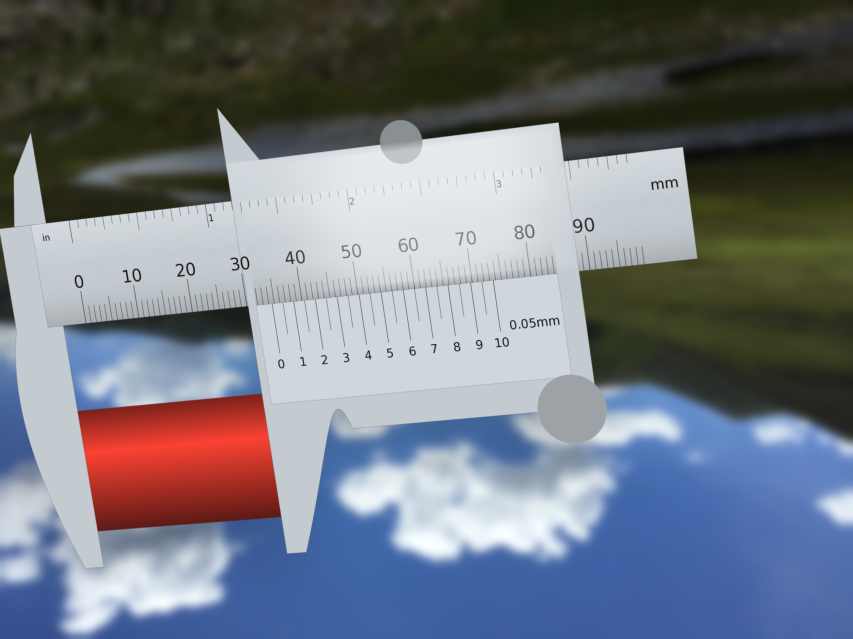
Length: mm 34.6
